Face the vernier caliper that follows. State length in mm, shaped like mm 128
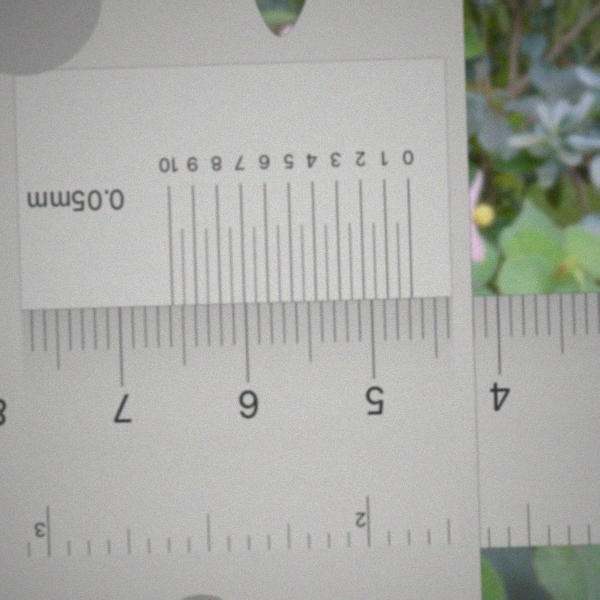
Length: mm 46.8
